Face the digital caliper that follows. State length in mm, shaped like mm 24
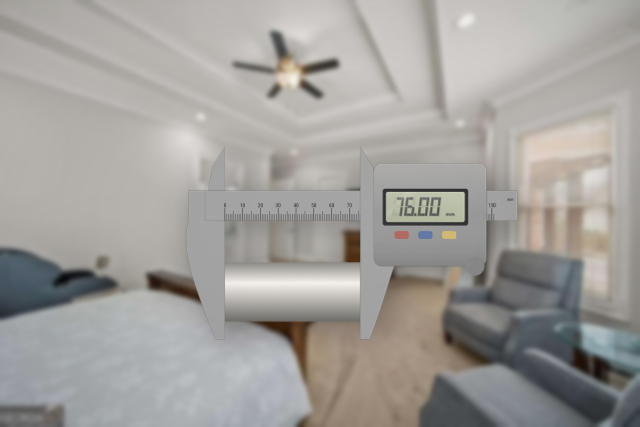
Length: mm 76.00
